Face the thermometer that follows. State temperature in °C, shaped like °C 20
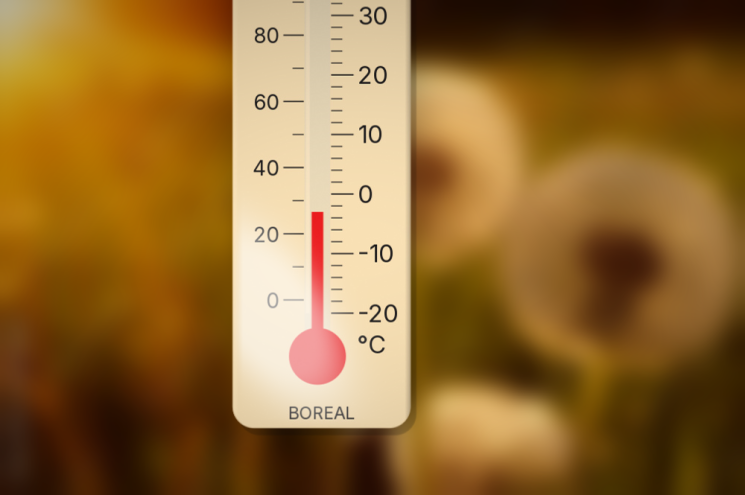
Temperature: °C -3
